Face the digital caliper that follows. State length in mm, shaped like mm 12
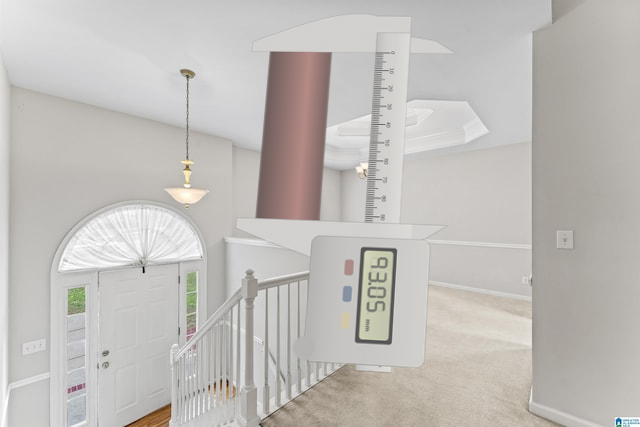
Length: mm 93.05
